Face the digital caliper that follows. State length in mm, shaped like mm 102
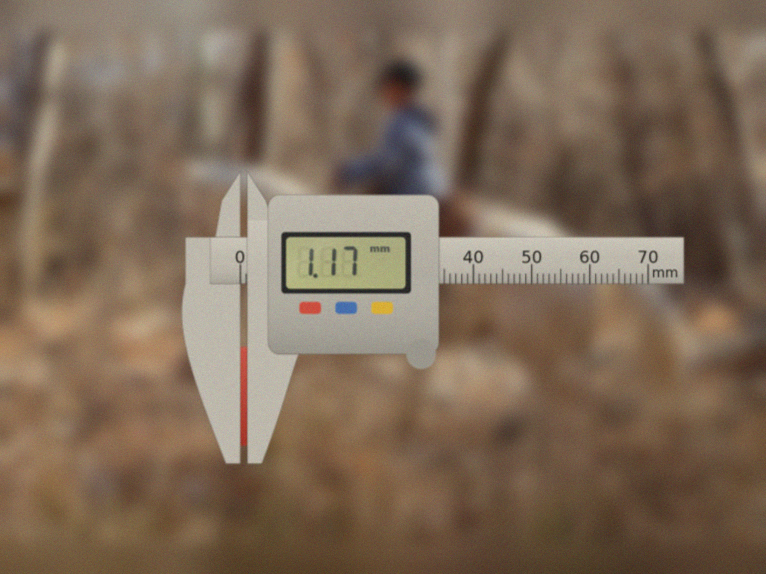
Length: mm 1.17
